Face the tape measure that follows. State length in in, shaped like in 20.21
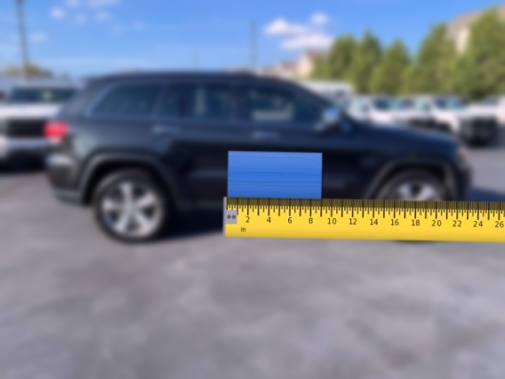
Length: in 9
